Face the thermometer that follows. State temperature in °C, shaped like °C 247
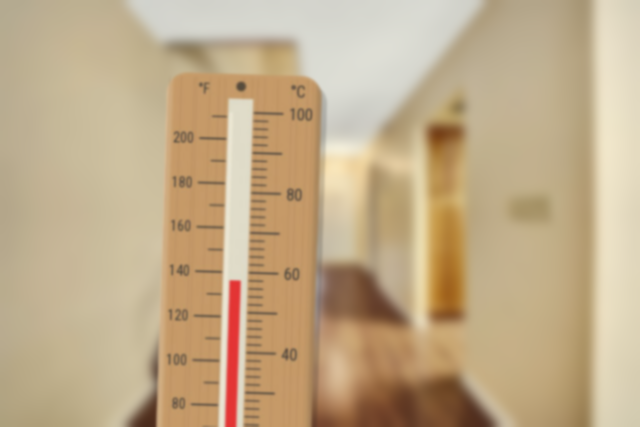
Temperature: °C 58
